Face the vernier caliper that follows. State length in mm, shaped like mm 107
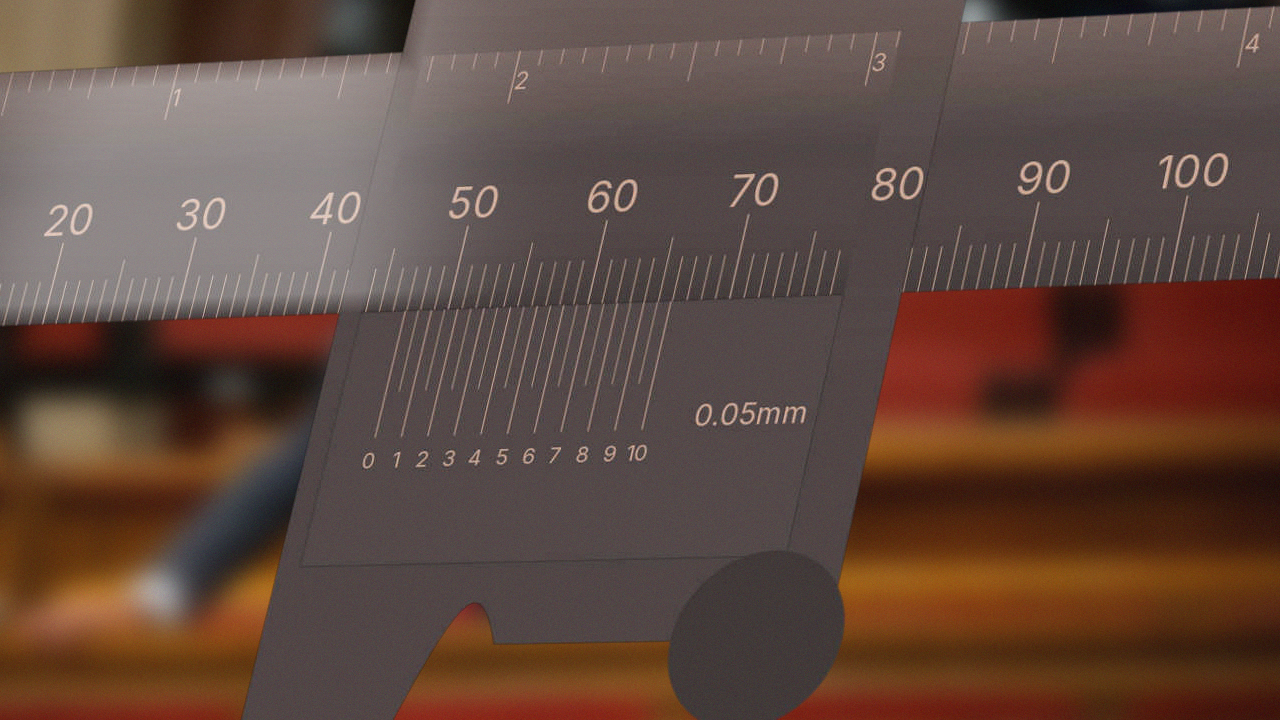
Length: mm 46.9
